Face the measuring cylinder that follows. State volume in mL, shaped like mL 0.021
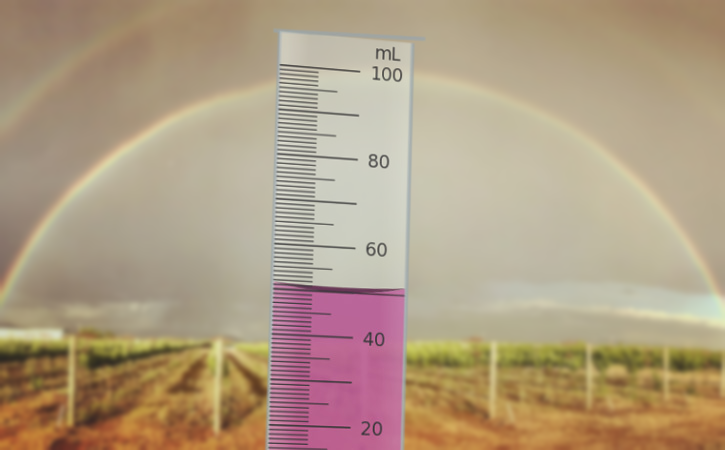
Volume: mL 50
